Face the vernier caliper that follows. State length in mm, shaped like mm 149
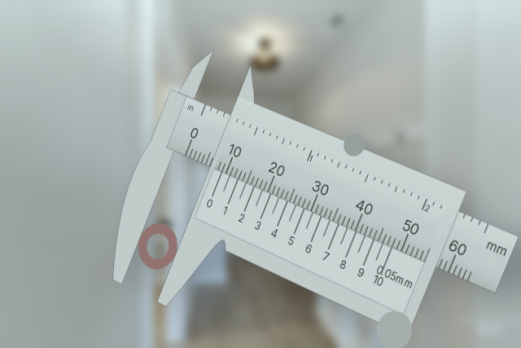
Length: mm 9.0
